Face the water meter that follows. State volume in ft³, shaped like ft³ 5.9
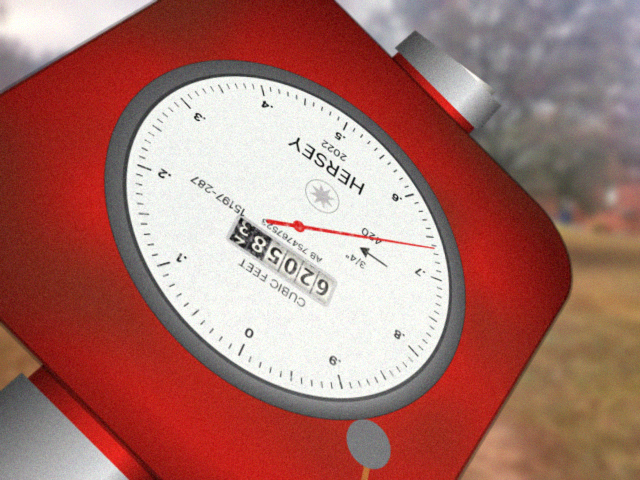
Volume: ft³ 620582.66
